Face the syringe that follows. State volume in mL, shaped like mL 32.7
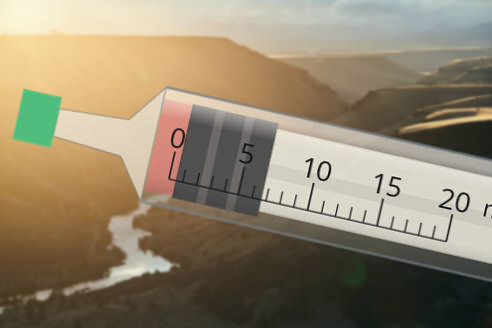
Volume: mL 0.5
